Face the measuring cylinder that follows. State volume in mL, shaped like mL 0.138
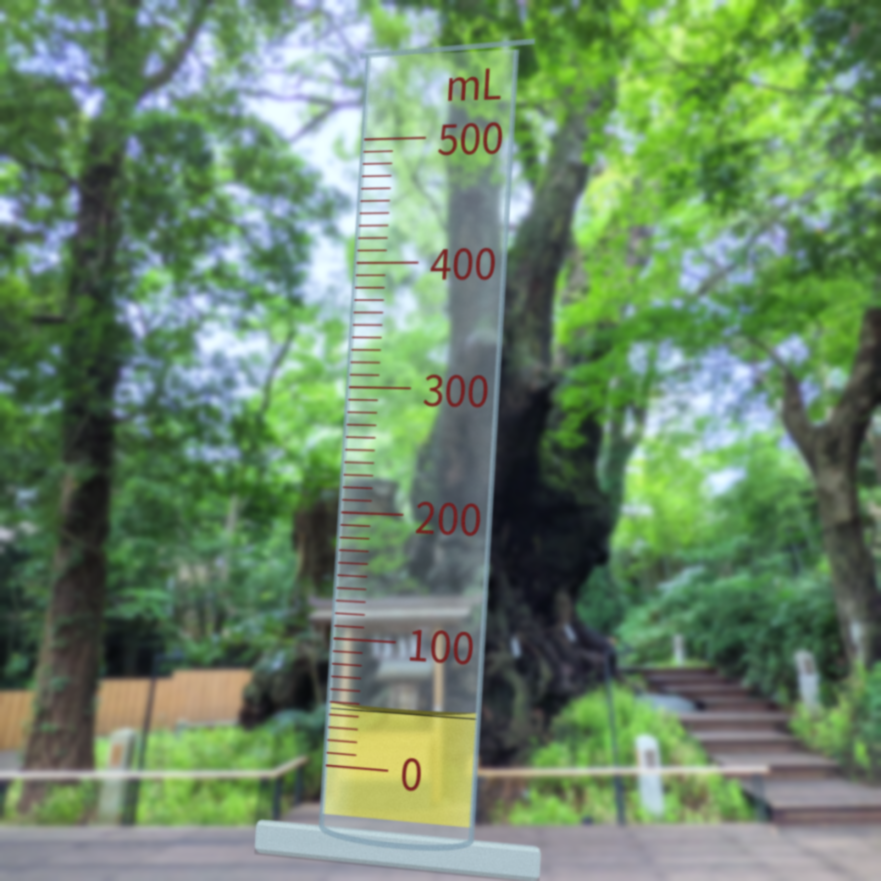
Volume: mL 45
